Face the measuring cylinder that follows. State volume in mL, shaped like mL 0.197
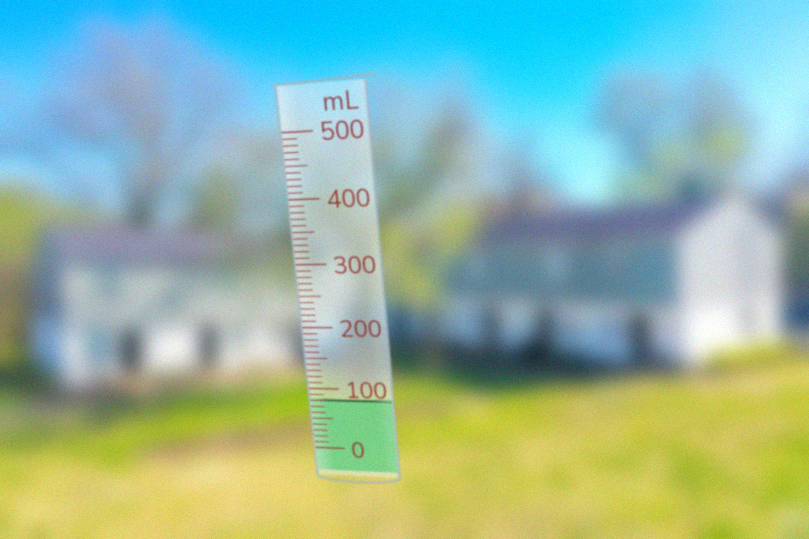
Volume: mL 80
